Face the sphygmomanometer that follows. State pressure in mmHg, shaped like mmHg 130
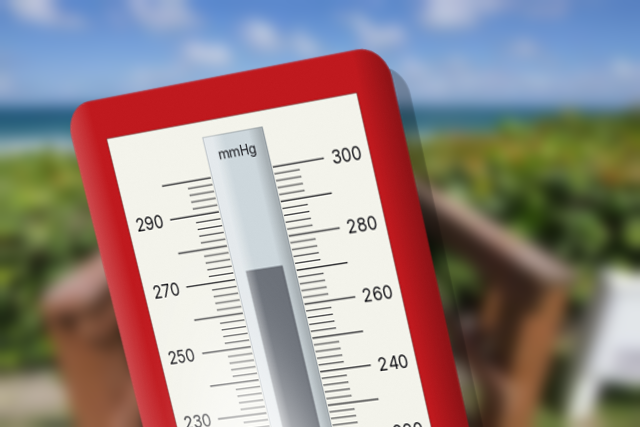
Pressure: mmHg 272
